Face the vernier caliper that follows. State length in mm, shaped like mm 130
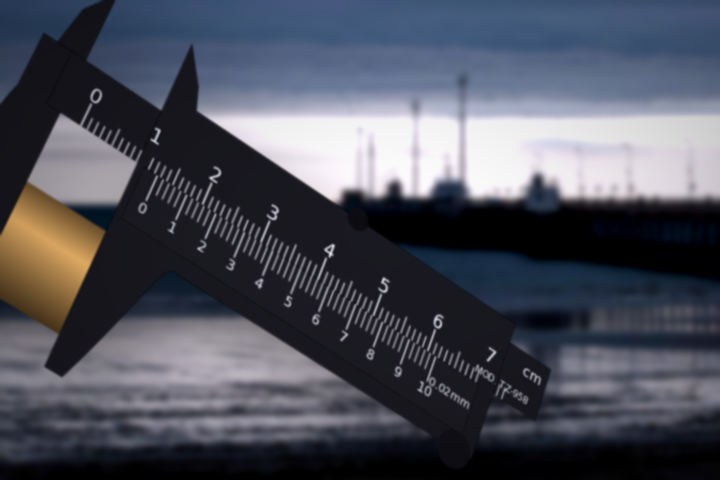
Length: mm 12.5
